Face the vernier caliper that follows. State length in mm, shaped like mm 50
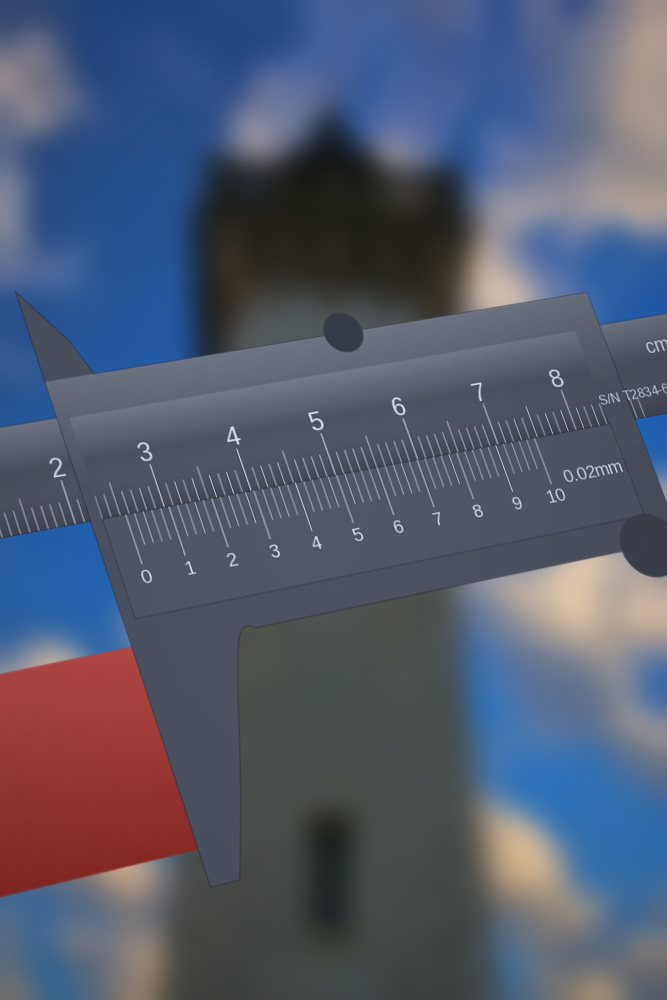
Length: mm 25.6
